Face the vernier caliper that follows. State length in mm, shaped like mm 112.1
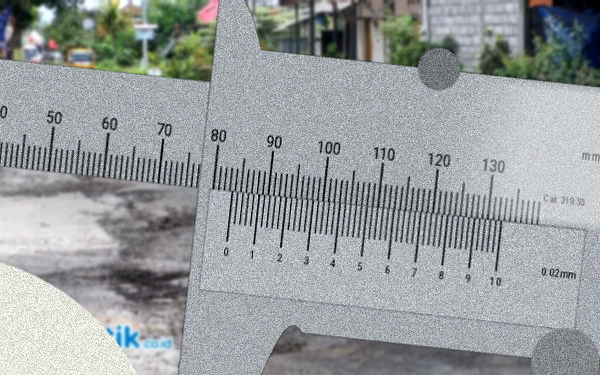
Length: mm 83.5
